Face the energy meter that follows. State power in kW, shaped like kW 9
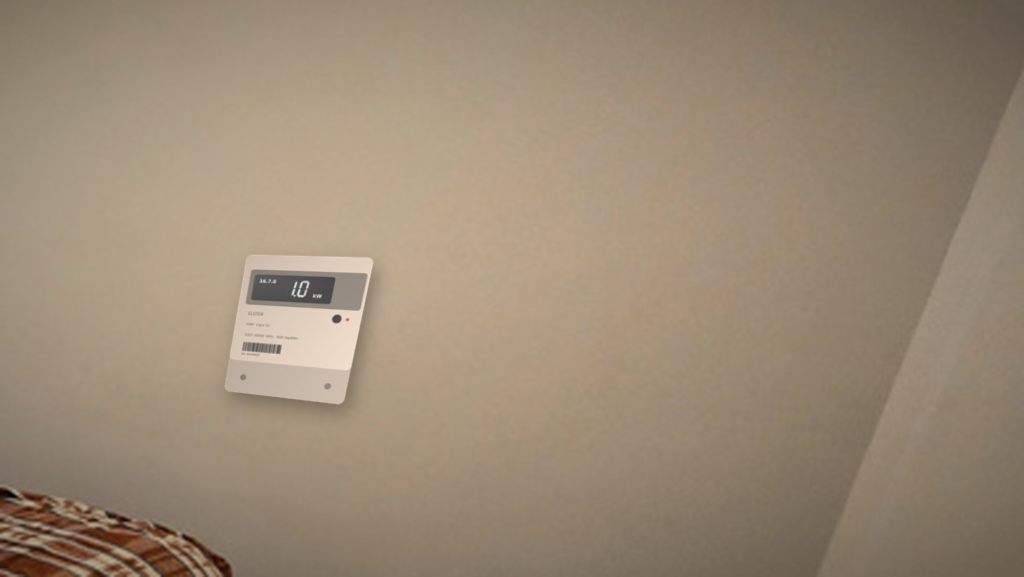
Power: kW 1.0
